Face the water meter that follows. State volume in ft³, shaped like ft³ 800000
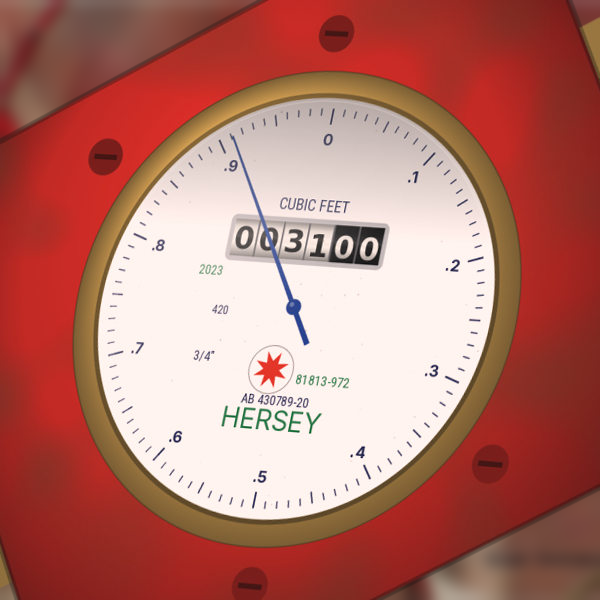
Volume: ft³ 3099.91
